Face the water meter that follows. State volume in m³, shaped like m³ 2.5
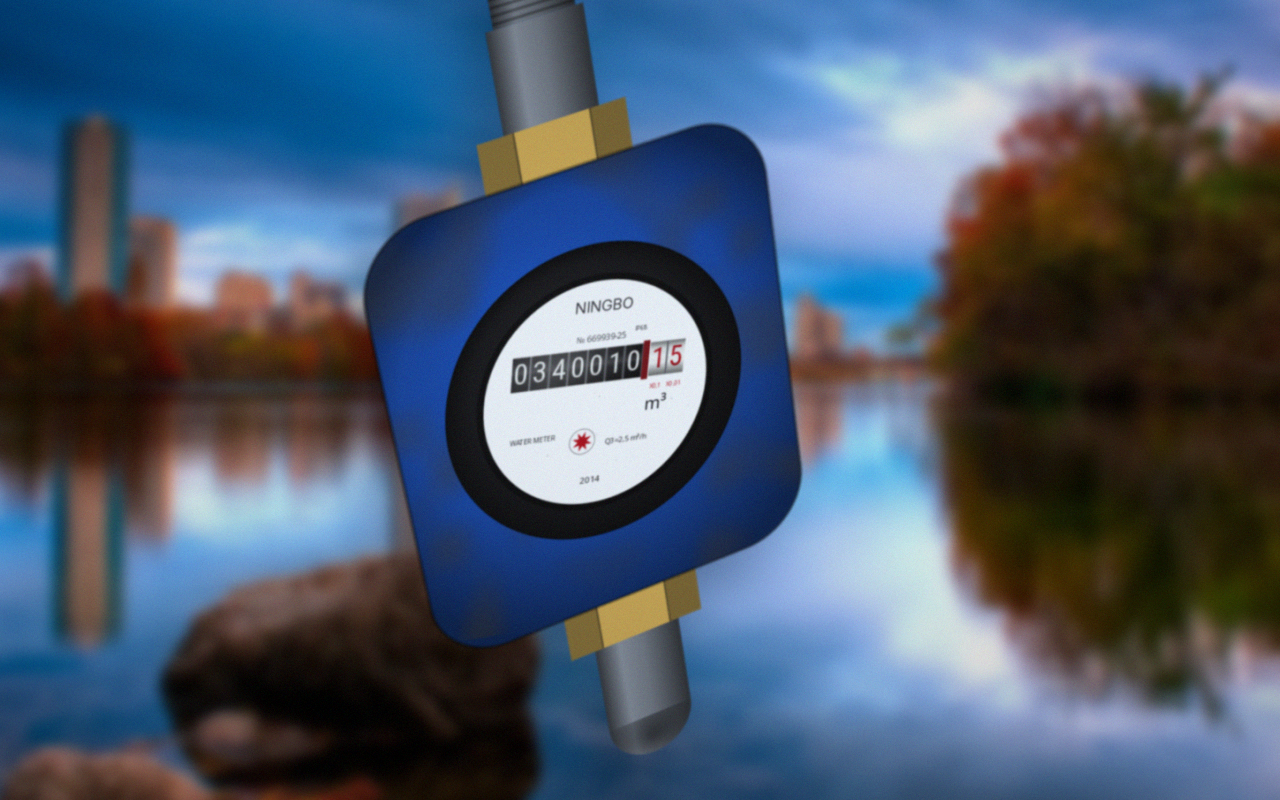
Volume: m³ 340010.15
